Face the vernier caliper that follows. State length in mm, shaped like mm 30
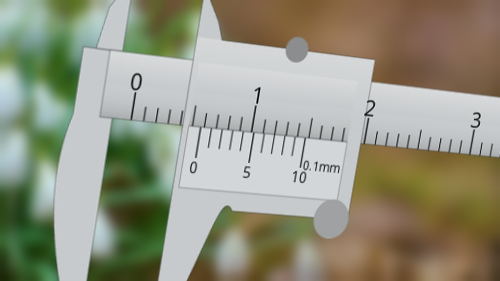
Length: mm 5.7
